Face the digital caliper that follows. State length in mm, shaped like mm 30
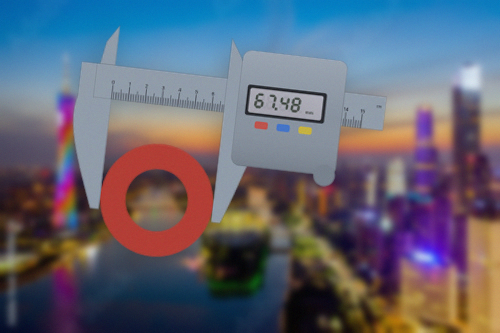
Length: mm 67.48
